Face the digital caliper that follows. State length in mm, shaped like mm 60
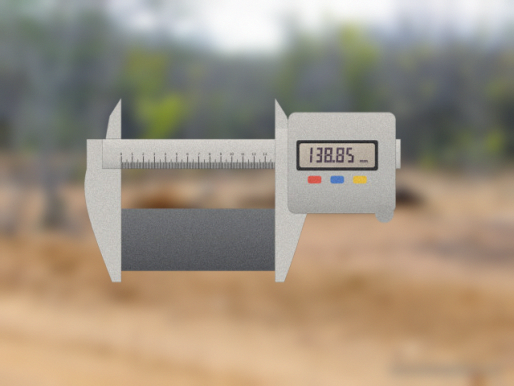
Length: mm 138.85
